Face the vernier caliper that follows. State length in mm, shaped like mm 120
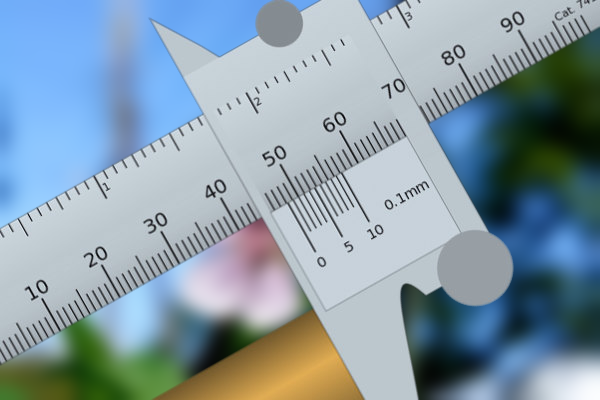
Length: mm 48.2
